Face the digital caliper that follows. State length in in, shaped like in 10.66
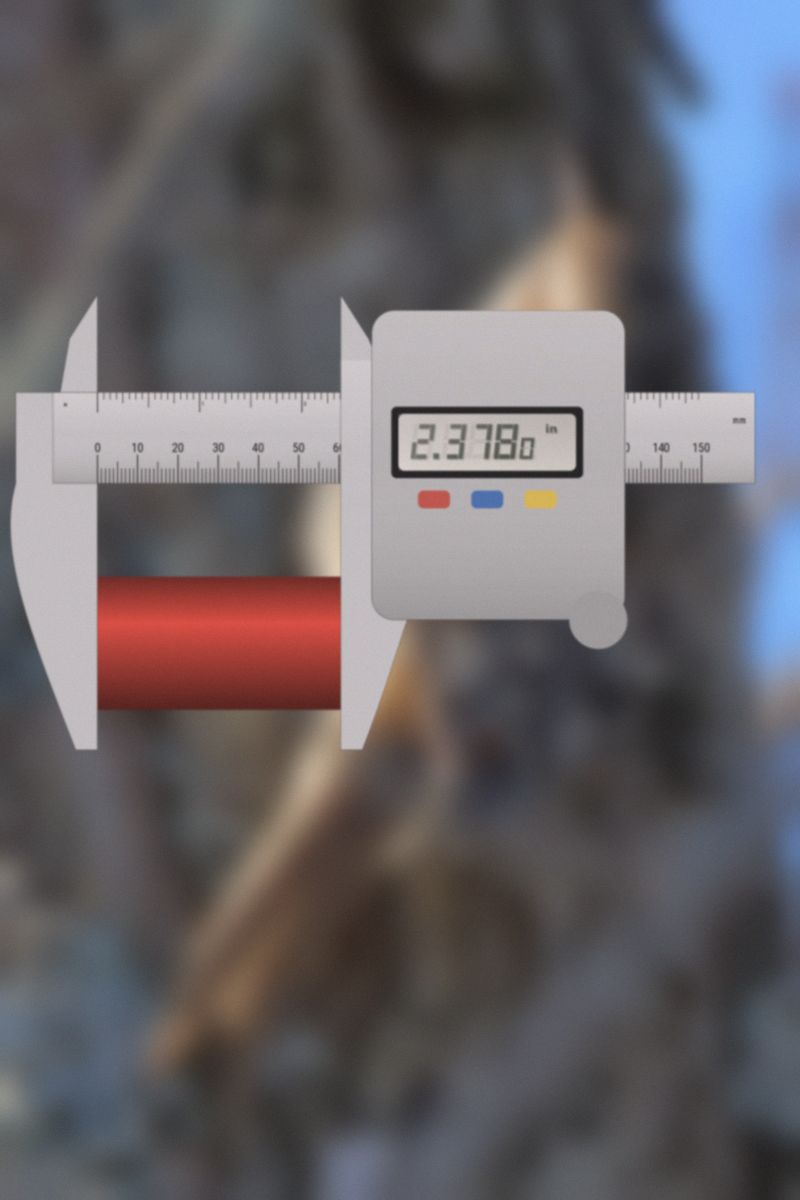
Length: in 2.3780
